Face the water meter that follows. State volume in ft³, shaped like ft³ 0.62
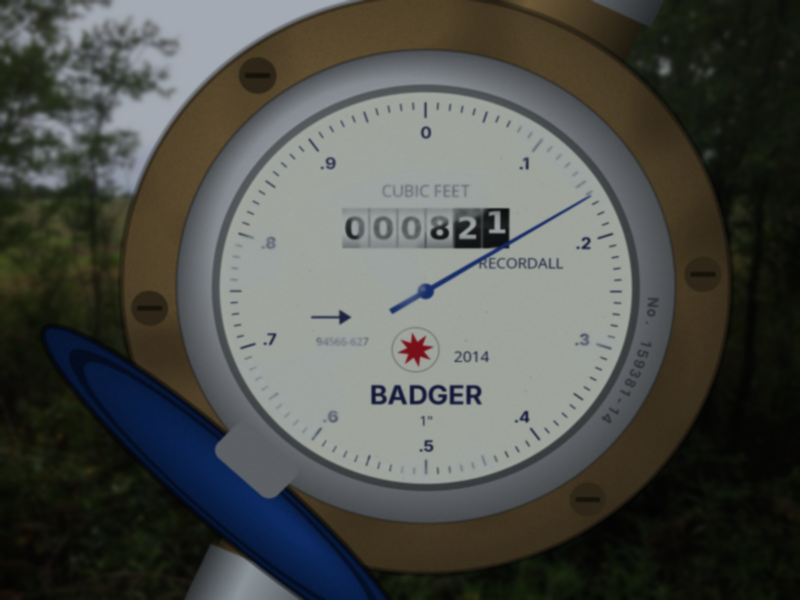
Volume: ft³ 821.16
